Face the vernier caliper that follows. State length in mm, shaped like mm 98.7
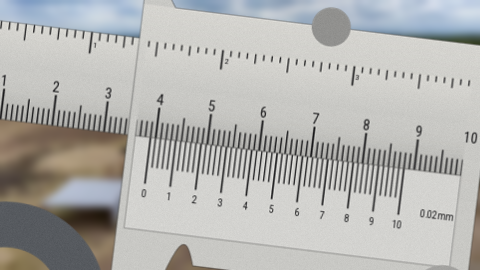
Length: mm 39.0
